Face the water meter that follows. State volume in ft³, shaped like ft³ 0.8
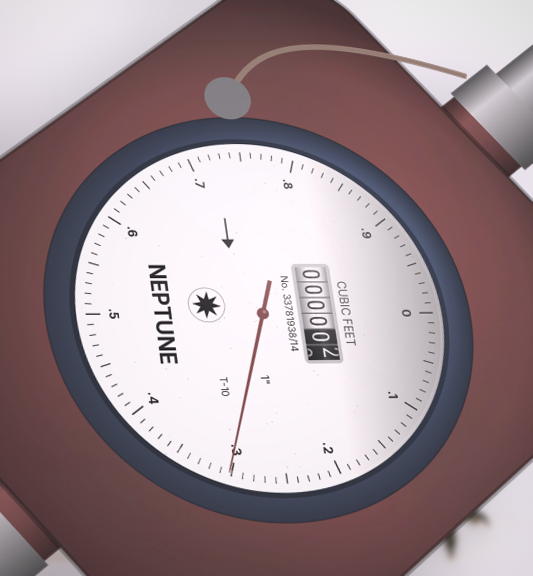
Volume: ft³ 2.30
